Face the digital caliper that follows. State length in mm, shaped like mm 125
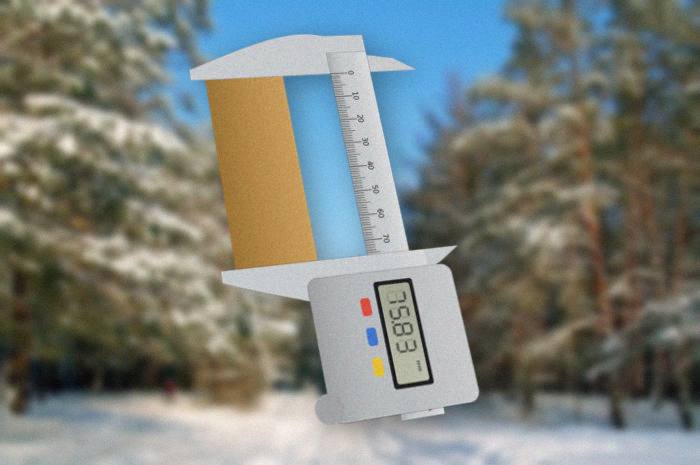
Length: mm 75.83
